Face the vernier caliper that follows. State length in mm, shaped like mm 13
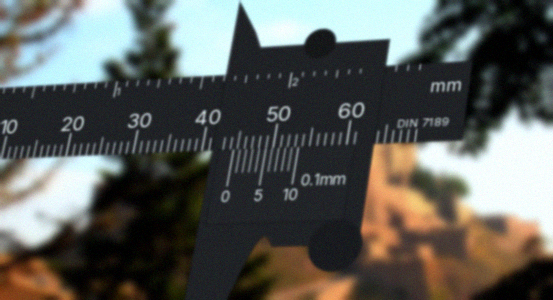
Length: mm 44.5
